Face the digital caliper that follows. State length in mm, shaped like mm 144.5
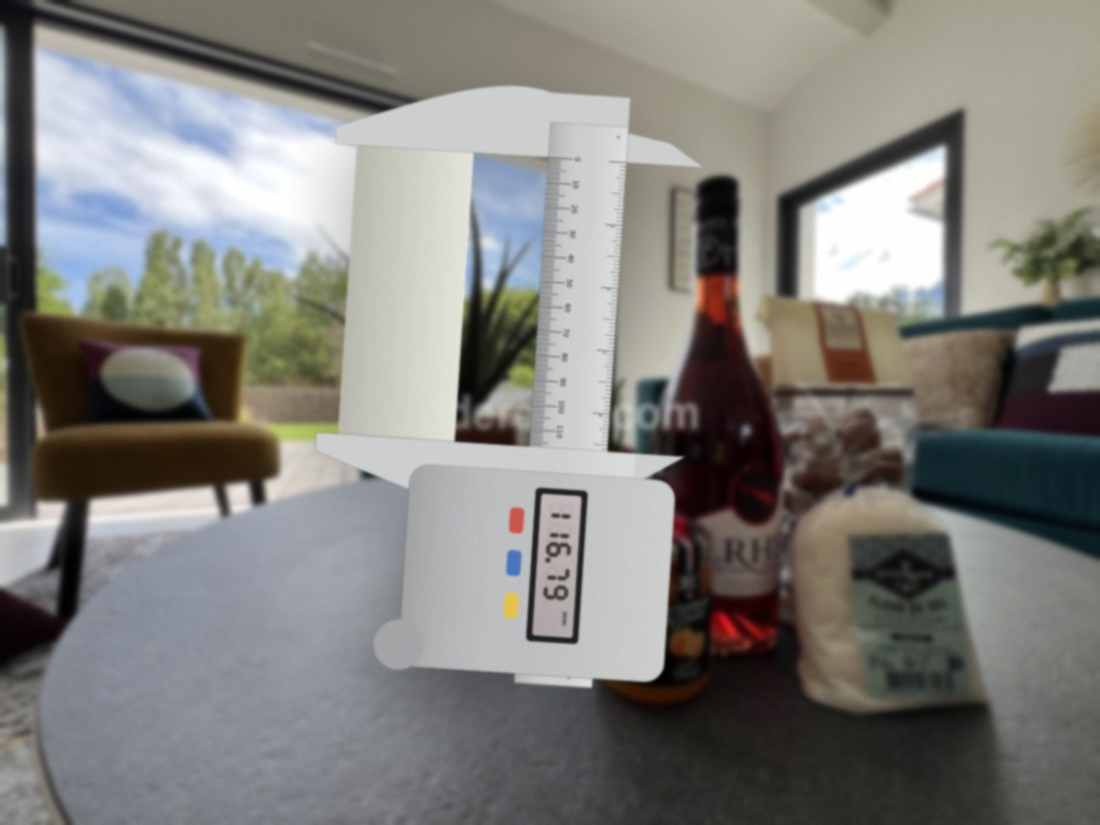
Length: mm 116.79
